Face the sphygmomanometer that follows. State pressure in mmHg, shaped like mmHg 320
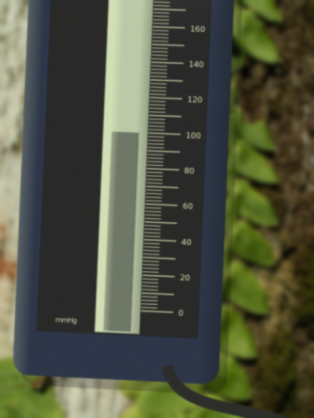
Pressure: mmHg 100
